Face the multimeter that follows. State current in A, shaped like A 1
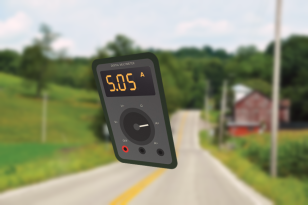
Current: A 5.05
